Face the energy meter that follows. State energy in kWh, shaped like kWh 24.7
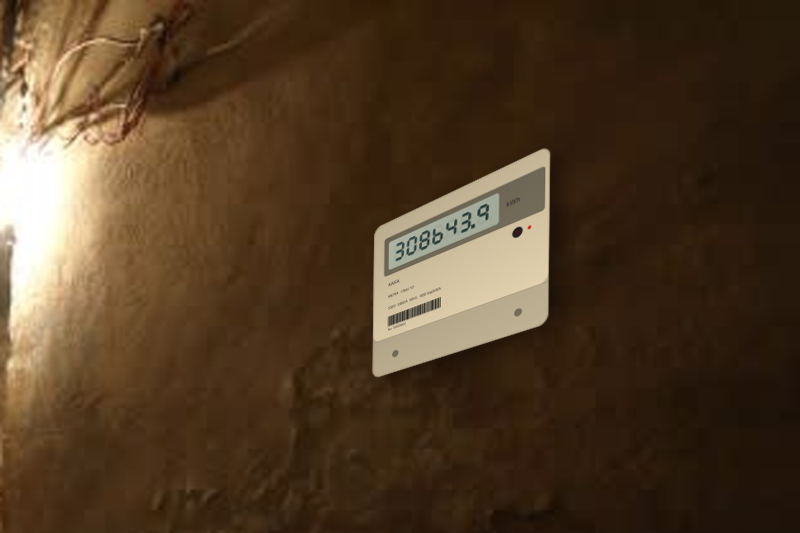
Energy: kWh 308643.9
